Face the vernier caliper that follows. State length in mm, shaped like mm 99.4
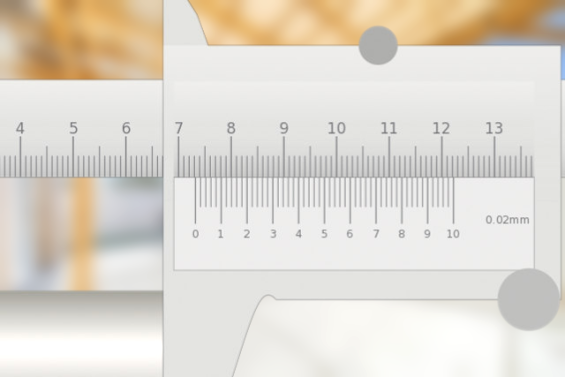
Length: mm 73.2
